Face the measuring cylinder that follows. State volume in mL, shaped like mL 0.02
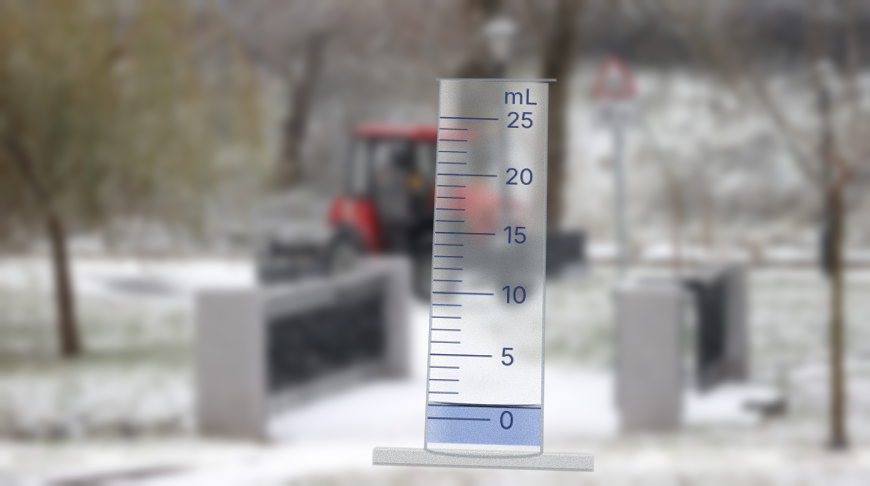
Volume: mL 1
